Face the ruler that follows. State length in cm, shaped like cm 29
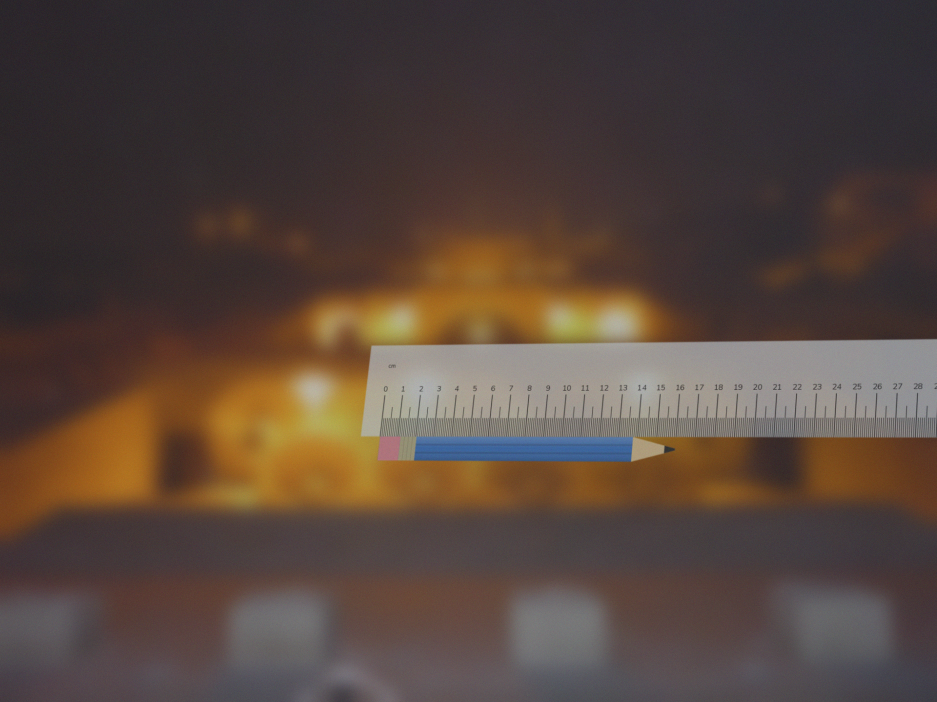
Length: cm 16
